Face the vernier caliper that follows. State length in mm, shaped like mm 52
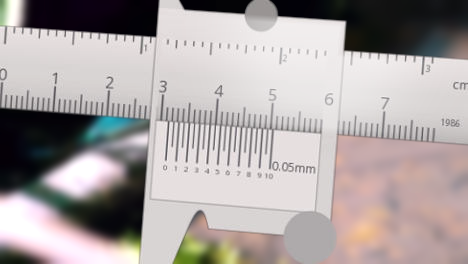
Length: mm 31.4
